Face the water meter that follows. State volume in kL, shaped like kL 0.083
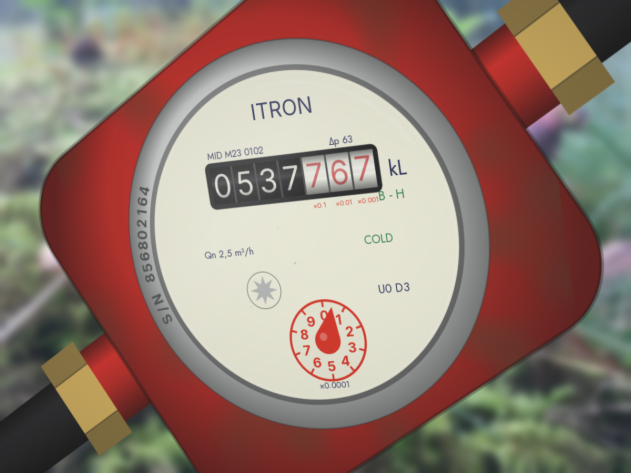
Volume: kL 537.7670
